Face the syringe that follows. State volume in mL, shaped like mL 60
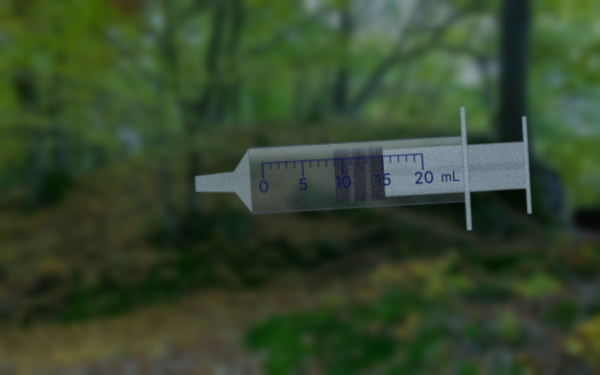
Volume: mL 9
